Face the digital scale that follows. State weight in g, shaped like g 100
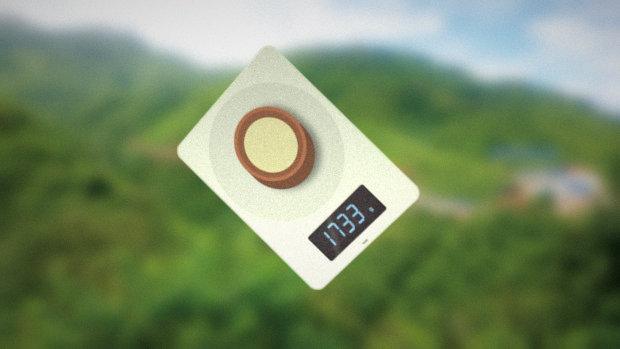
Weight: g 1733
